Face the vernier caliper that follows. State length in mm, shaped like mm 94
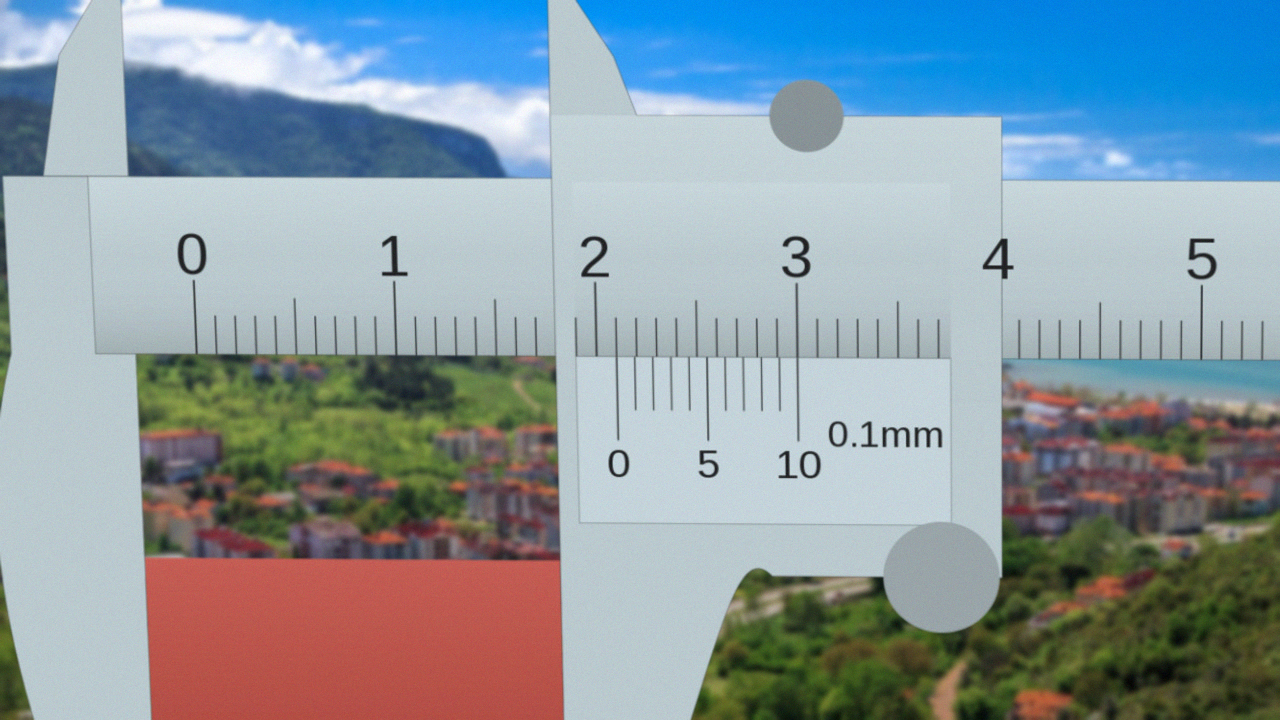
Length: mm 21.0
